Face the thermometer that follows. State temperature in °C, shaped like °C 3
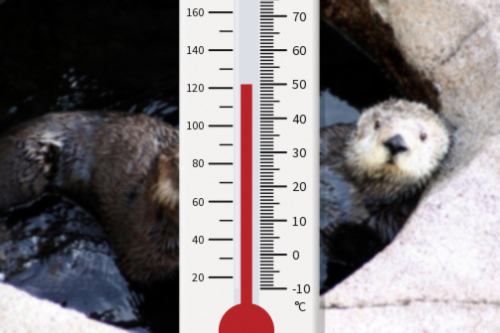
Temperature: °C 50
